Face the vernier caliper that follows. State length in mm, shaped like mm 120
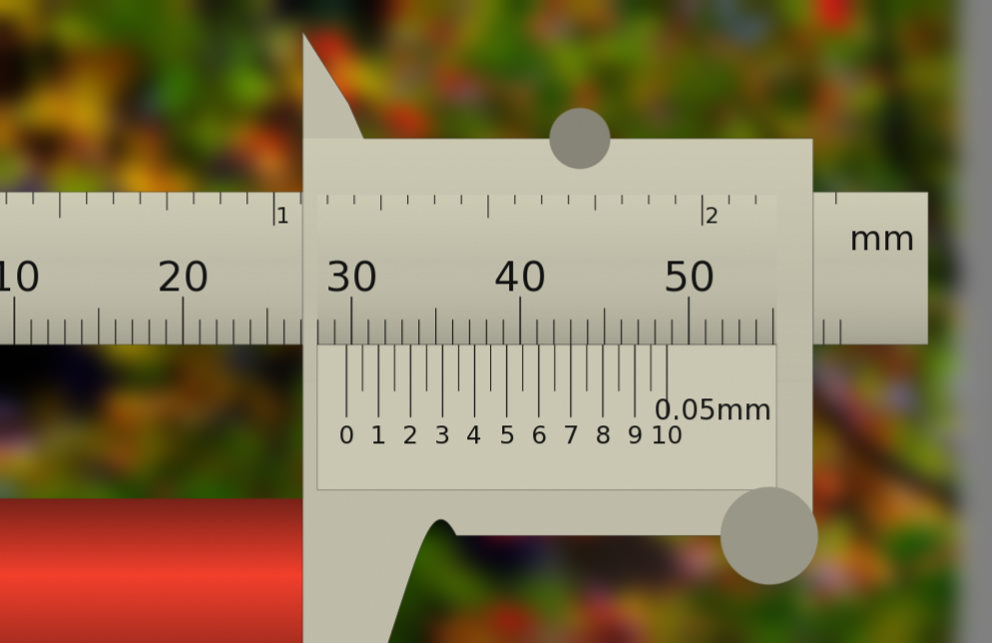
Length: mm 29.7
